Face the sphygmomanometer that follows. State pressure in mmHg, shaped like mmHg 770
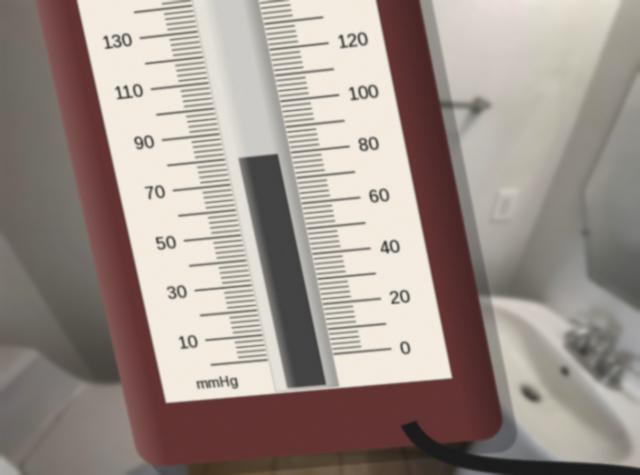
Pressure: mmHg 80
